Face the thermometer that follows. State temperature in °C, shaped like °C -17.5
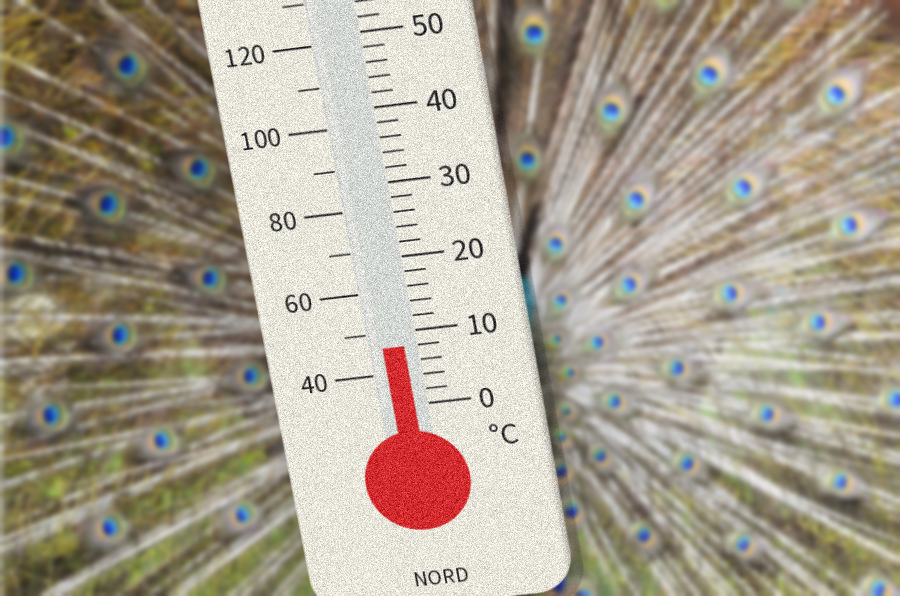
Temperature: °C 8
